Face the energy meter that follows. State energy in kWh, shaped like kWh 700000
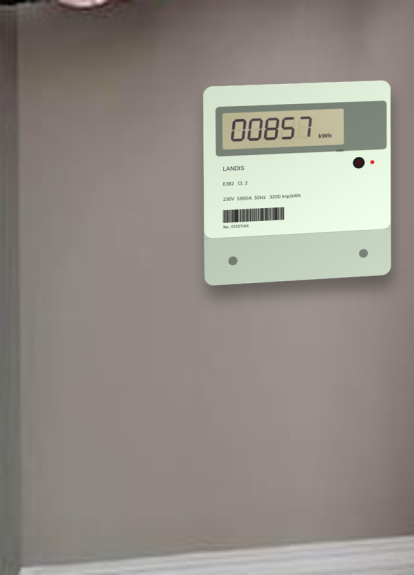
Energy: kWh 857
